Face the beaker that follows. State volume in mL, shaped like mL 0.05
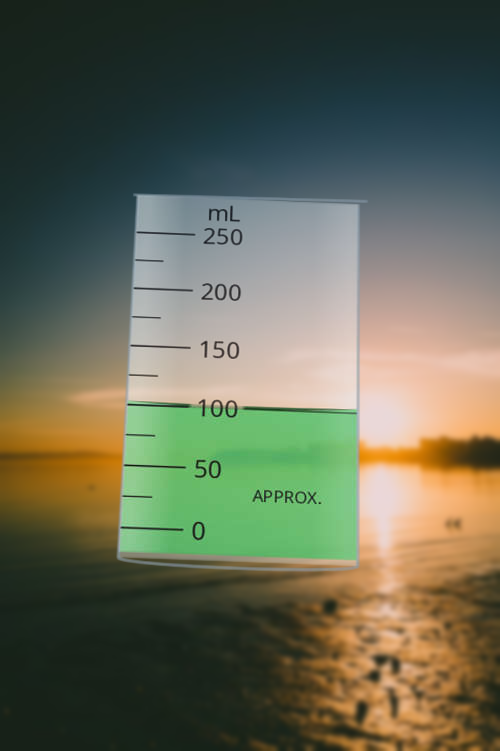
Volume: mL 100
